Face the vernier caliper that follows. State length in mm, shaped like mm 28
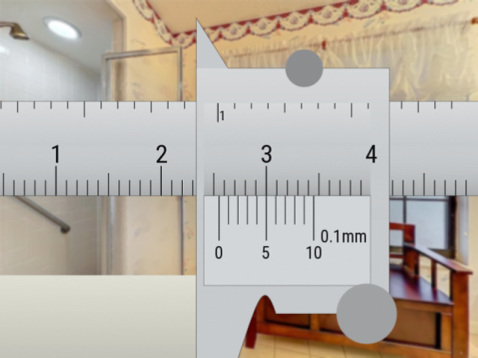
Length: mm 25.5
